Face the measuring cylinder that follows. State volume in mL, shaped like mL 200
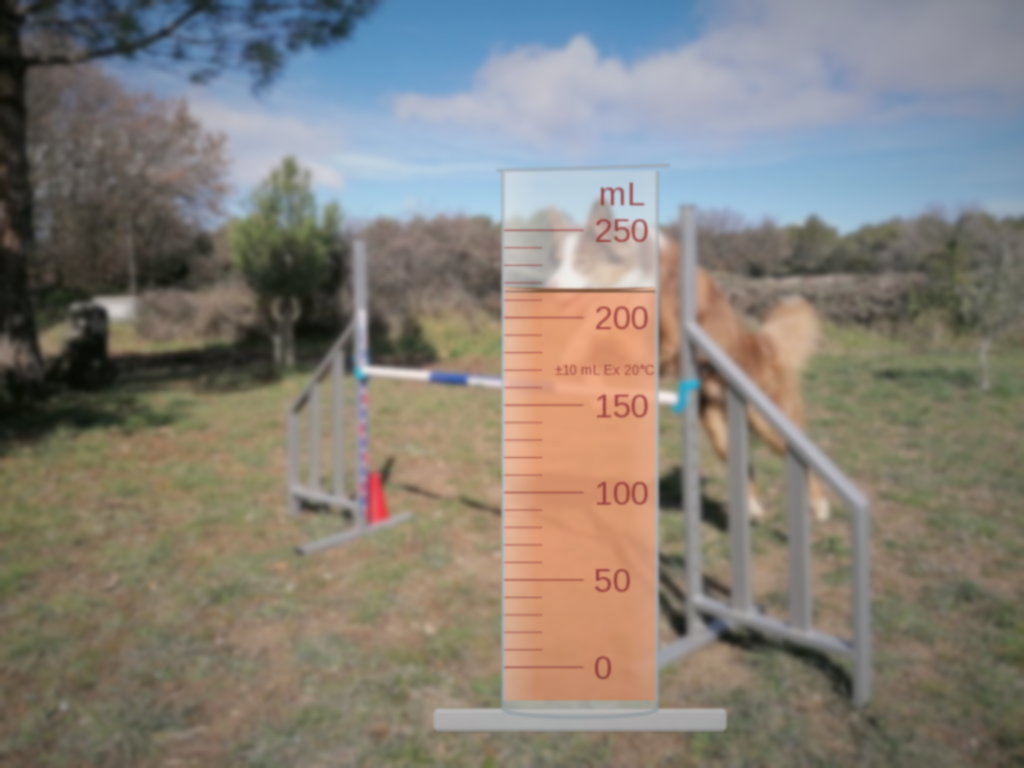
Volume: mL 215
